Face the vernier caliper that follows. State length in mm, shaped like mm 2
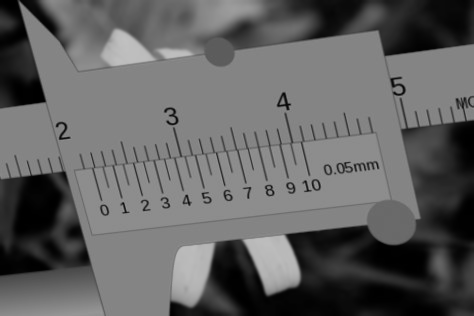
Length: mm 21.8
